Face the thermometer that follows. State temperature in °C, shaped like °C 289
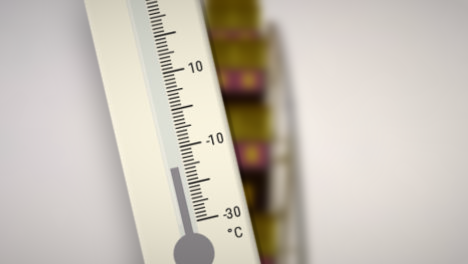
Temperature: °C -15
